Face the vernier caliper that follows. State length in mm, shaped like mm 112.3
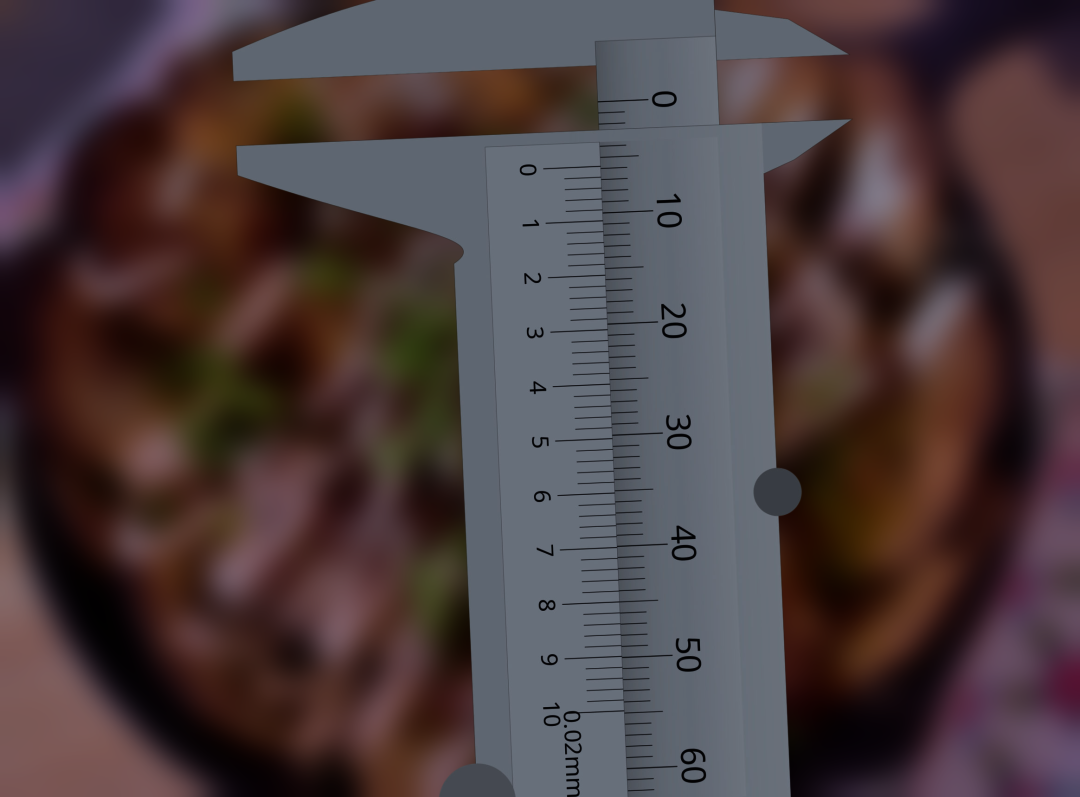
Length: mm 5.8
